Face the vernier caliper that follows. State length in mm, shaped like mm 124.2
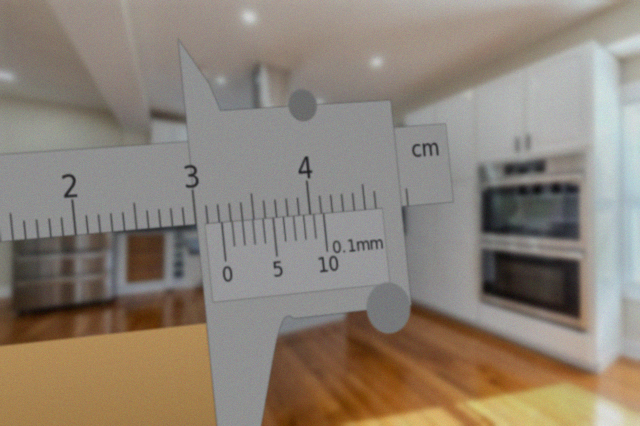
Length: mm 32.2
